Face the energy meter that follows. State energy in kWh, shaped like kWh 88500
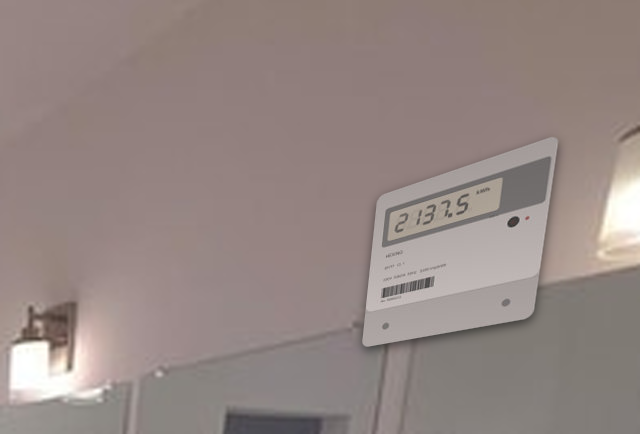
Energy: kWh 2137.5
